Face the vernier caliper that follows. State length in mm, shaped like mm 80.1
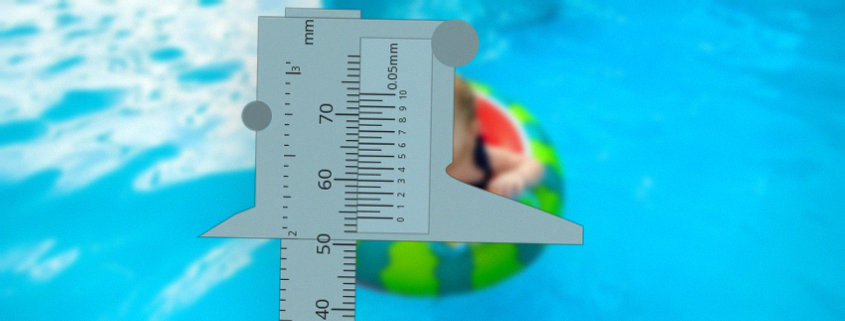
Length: mm 54.2
